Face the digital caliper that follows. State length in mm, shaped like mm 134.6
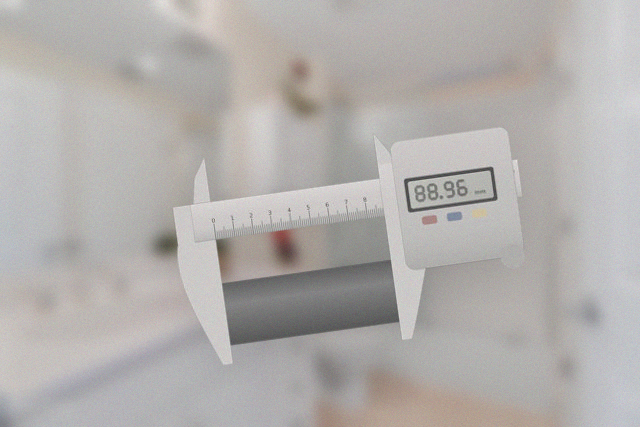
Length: mm 88.96
